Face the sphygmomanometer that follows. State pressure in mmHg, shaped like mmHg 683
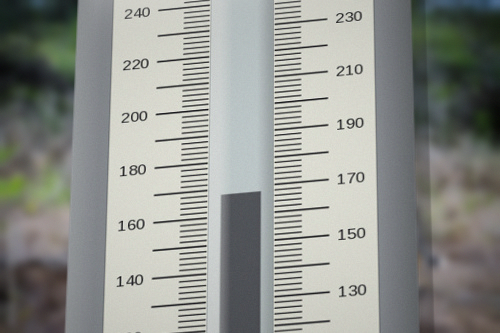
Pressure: mmHg 168
